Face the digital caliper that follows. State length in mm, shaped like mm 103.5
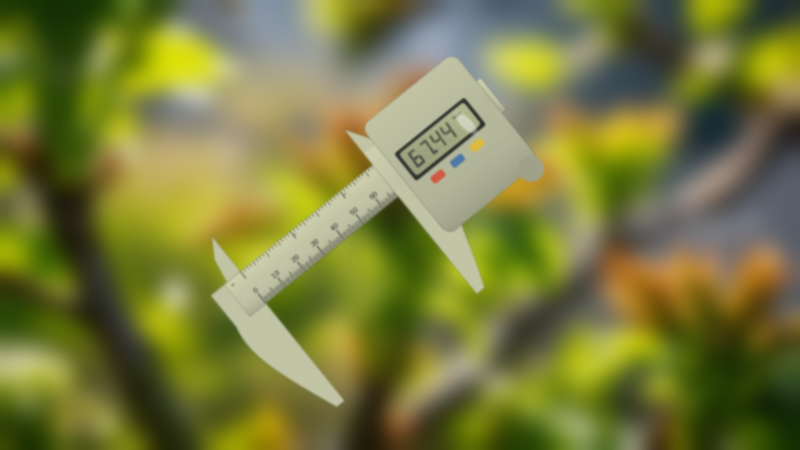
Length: mm 67.44
